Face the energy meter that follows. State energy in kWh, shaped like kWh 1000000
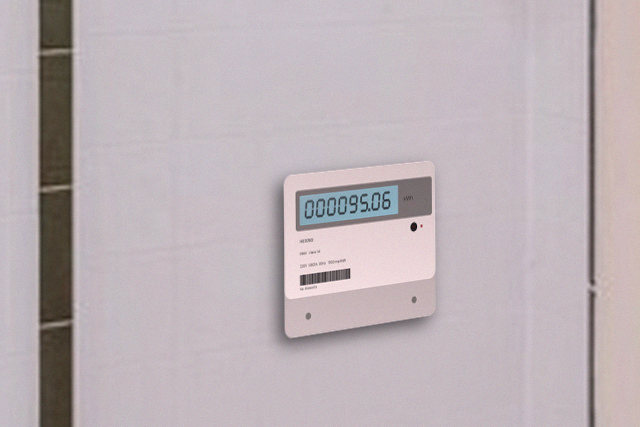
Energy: kWh 95.06
